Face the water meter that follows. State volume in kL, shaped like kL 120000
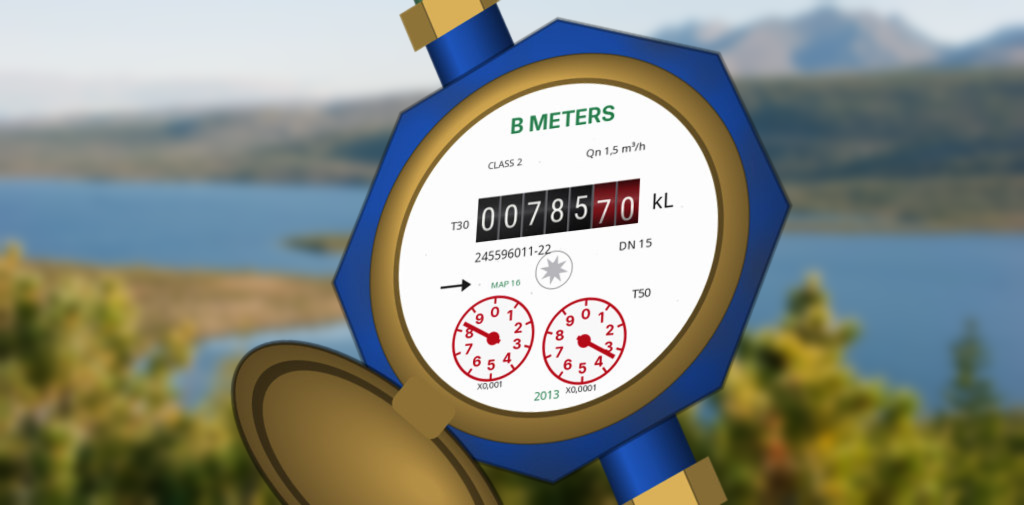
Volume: kL 785.6983
